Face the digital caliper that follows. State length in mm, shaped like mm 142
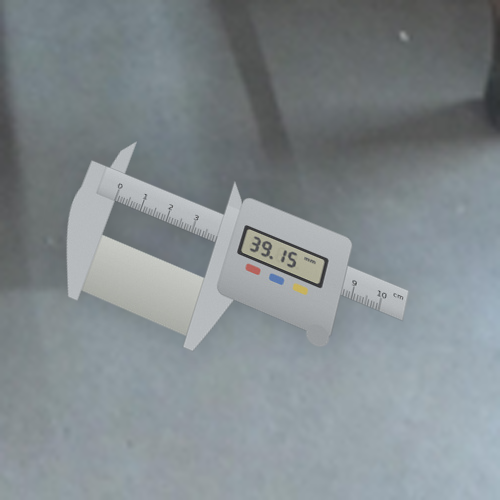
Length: mm 39.15
